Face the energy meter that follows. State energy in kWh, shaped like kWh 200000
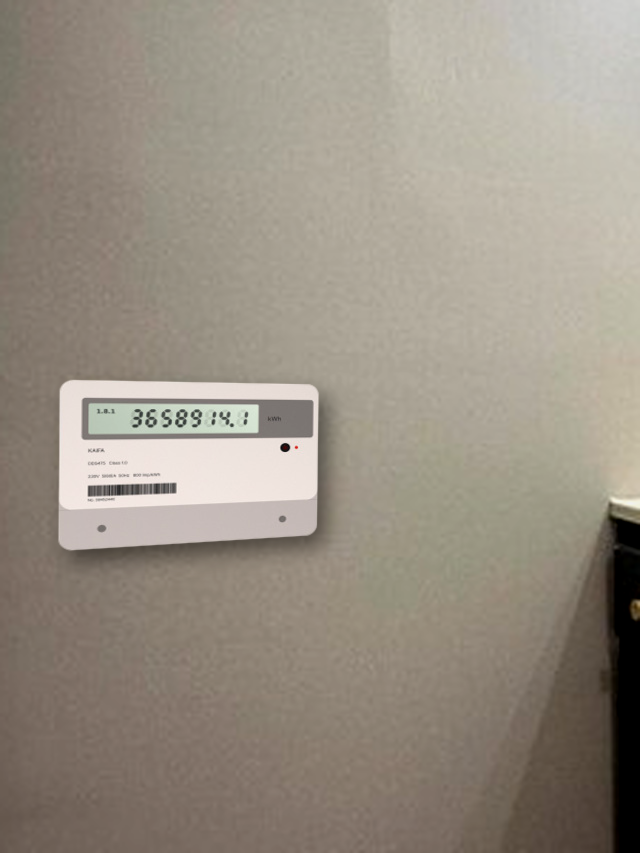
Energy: kWh 3658914.1
